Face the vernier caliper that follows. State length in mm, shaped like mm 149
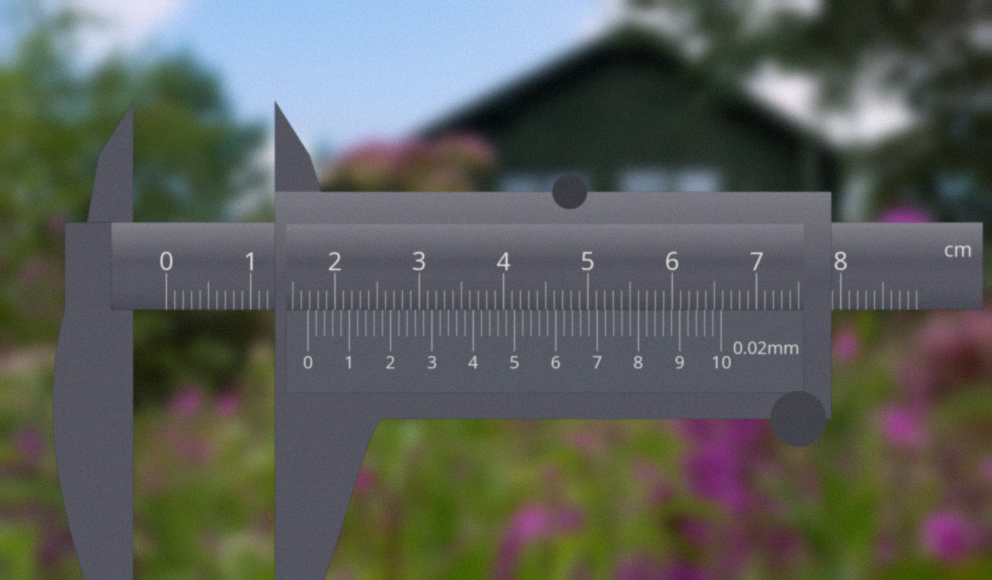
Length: mm 16.8
